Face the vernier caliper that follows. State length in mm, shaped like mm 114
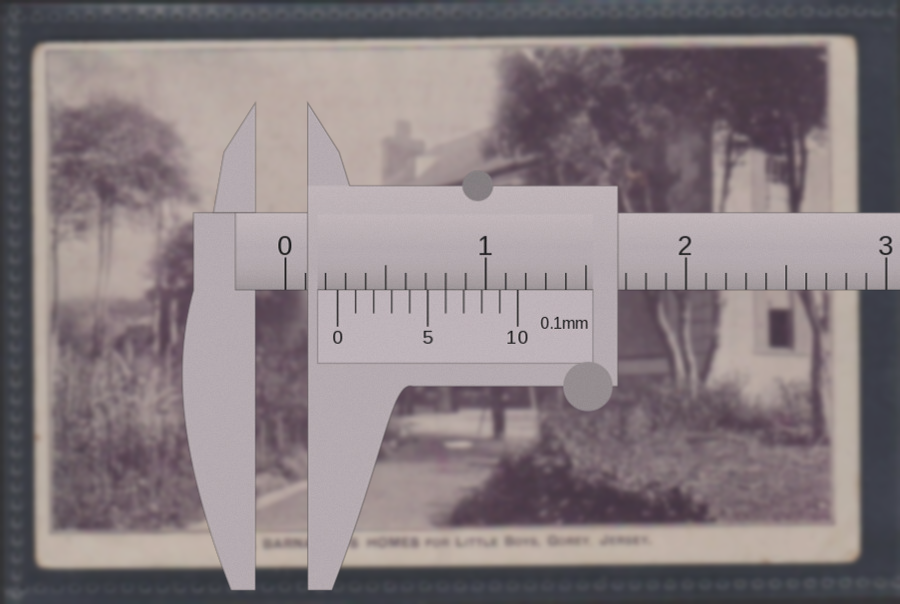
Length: mm 2.6
